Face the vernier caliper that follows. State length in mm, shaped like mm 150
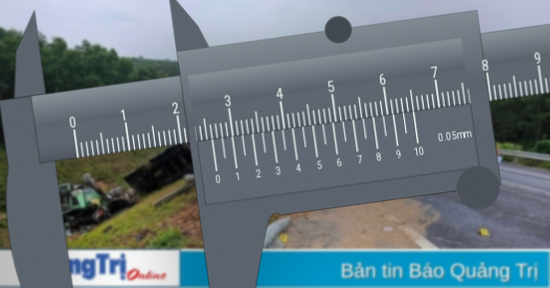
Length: mm 26.0
